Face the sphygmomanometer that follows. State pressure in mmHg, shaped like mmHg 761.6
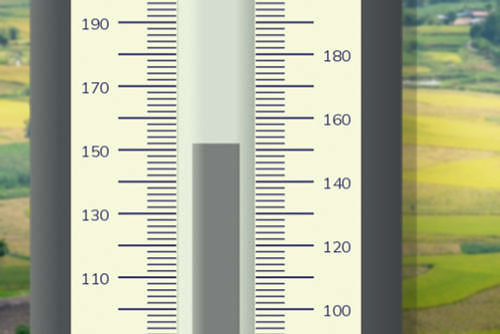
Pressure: mmHg 152
